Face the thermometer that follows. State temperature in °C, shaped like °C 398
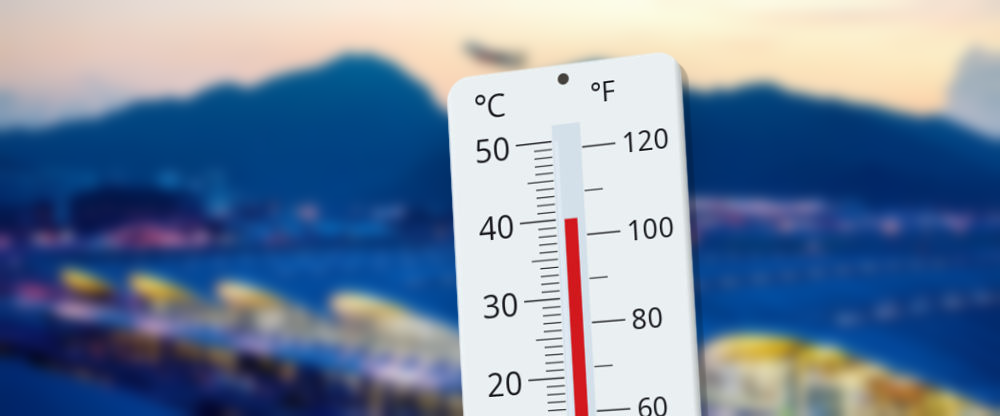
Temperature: °C 40
